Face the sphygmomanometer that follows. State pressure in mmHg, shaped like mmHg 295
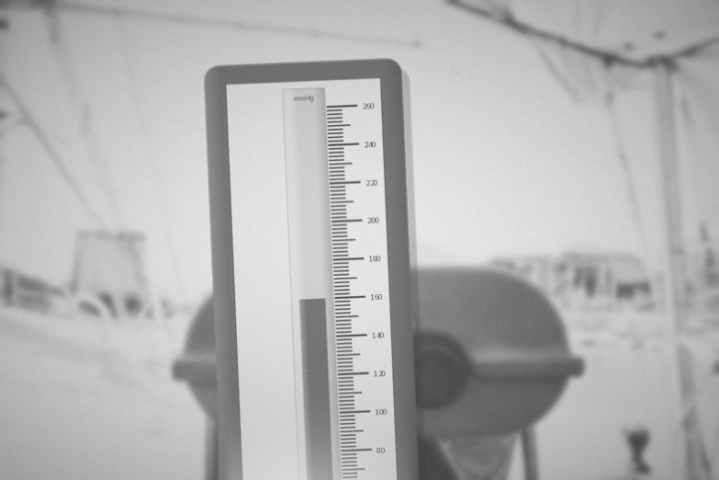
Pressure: mmHg 160
